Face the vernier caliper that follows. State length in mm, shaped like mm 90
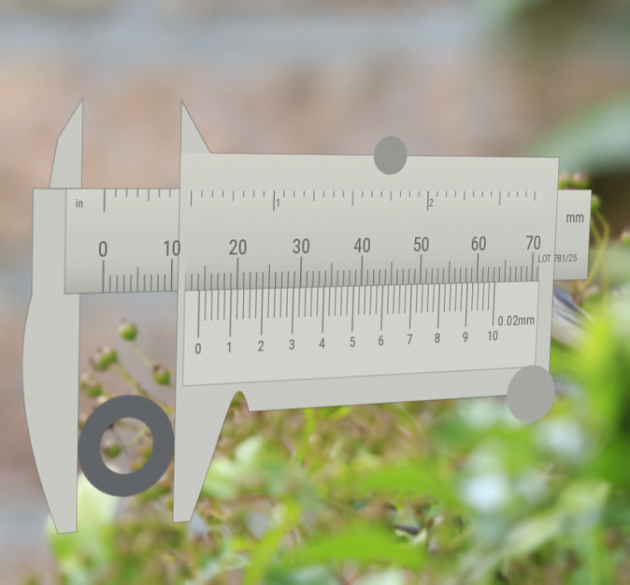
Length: mm 14.2
